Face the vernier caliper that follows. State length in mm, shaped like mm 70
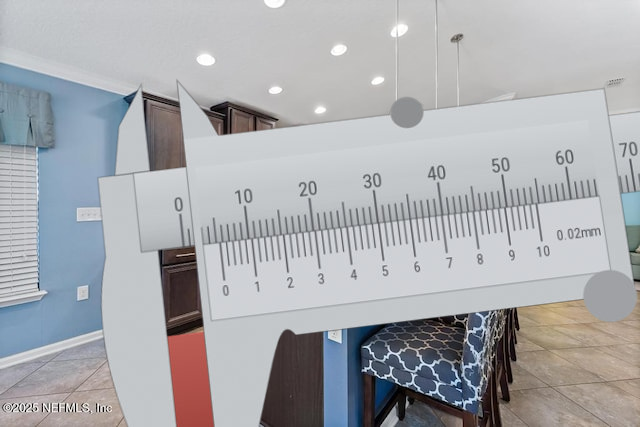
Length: mm 5.6
